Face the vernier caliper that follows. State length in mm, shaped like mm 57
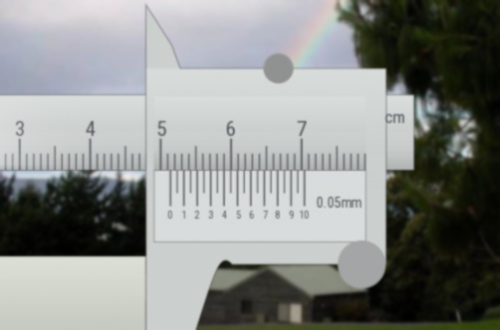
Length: mm 51.4
